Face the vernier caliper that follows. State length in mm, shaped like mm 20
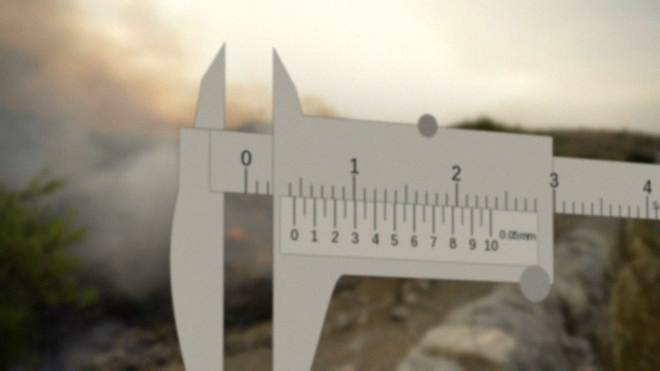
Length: mm 4.4
